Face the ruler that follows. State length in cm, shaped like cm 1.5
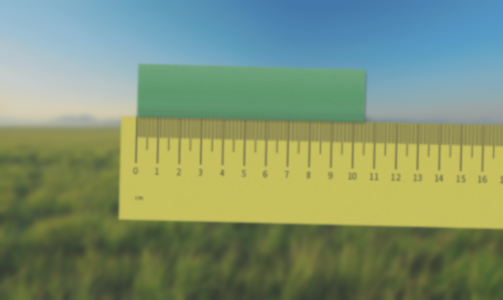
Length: cm 10.5
